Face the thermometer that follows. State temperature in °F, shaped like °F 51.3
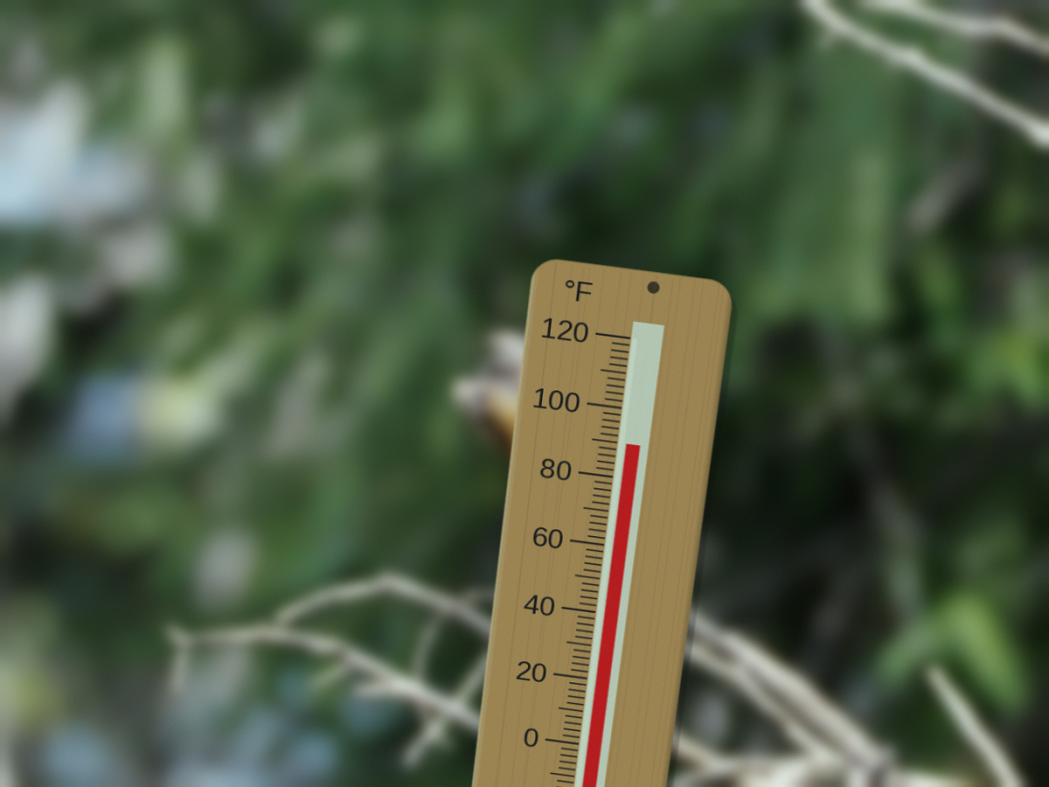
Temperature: °F 90
